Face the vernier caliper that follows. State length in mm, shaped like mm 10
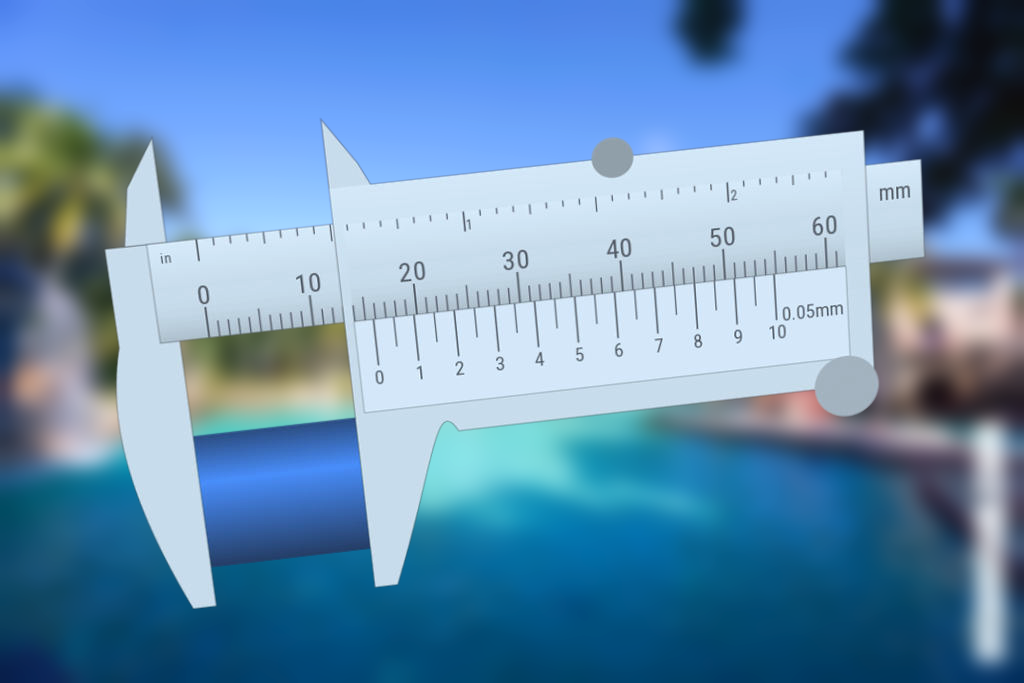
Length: mm 15.8
